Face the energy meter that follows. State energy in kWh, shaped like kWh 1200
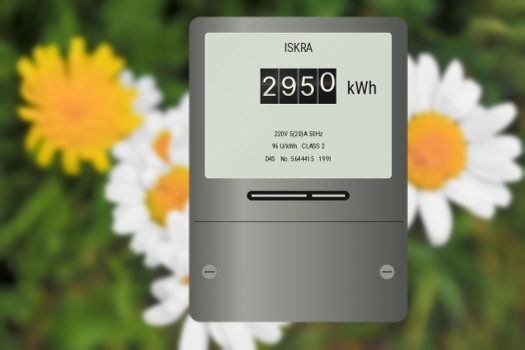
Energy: kWh 2950
